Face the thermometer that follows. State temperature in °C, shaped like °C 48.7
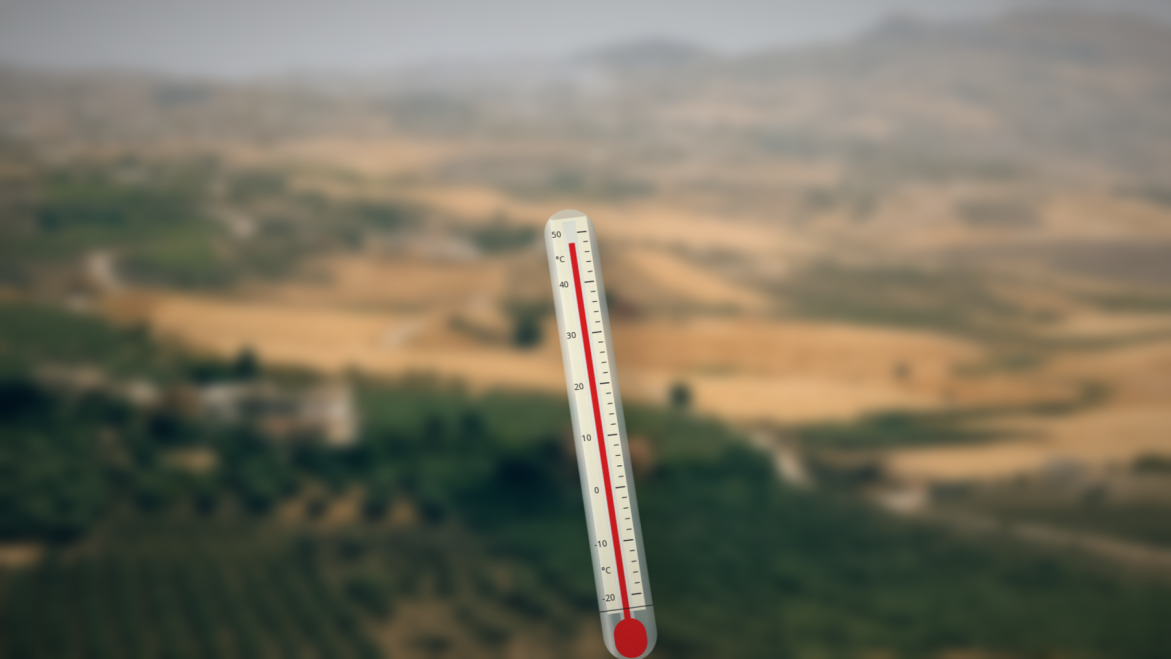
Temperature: °C 48
